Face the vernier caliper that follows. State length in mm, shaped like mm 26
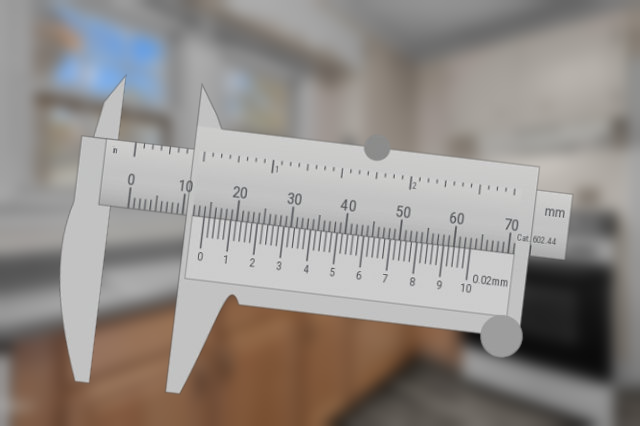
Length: mm 14.0
